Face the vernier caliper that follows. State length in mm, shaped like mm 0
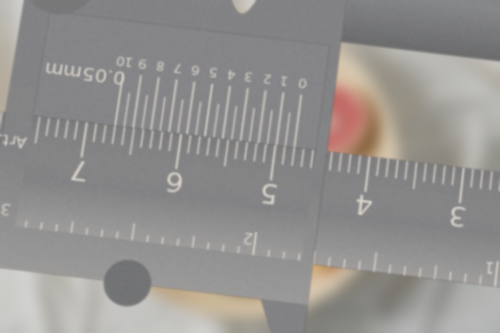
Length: mm 48.0
